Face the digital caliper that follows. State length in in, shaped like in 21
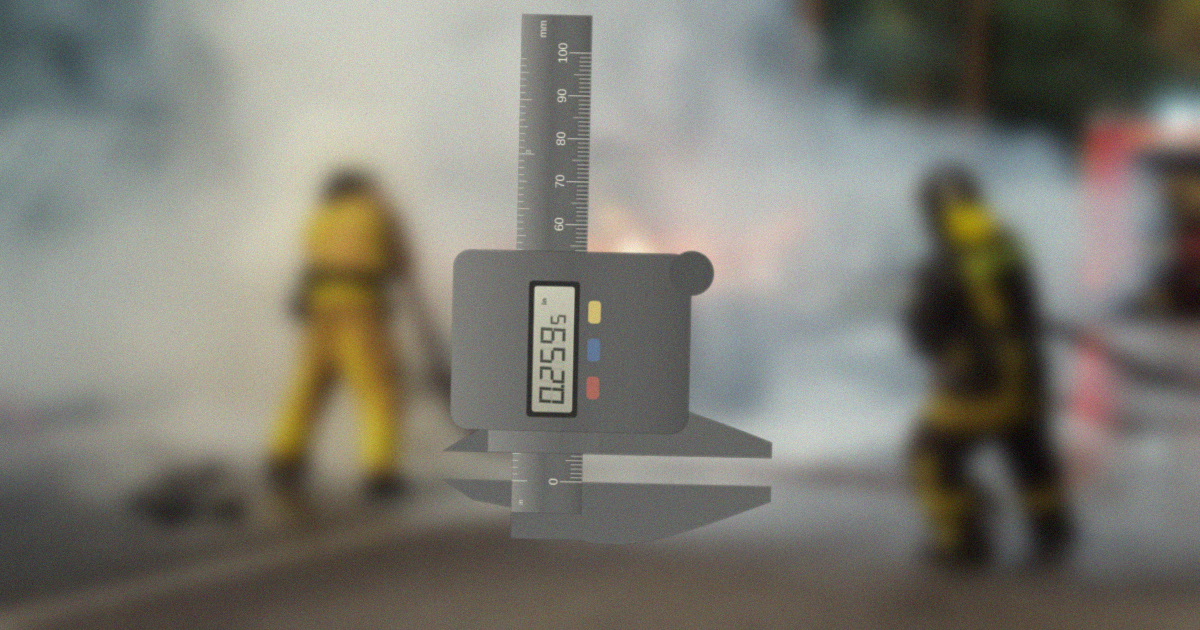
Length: in 0.2595
